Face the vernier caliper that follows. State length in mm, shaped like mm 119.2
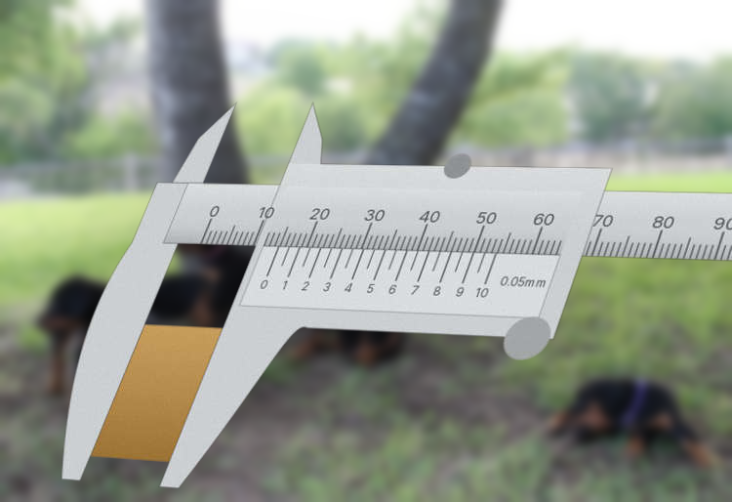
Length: mm 14.8
